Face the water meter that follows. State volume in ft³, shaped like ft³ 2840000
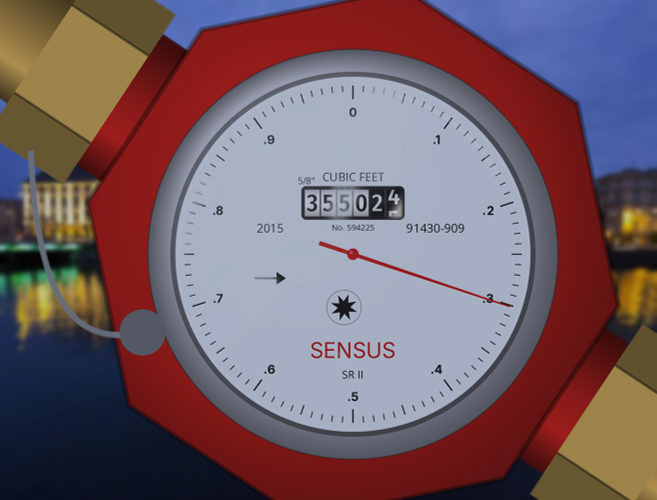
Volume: ft³ 355024.30
